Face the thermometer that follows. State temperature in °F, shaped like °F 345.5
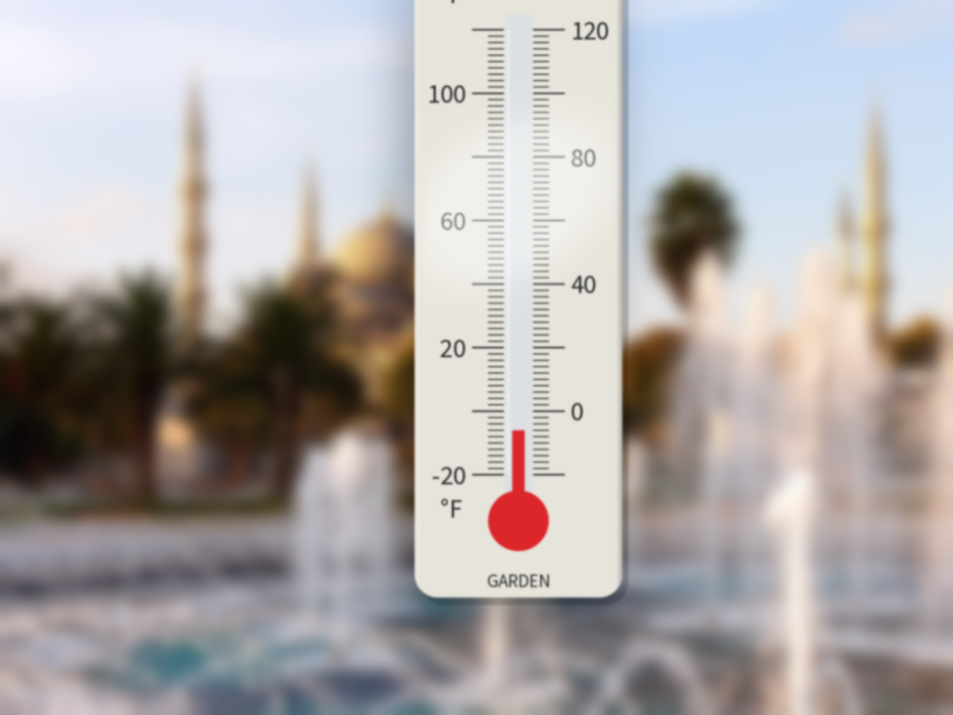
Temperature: °F -6
